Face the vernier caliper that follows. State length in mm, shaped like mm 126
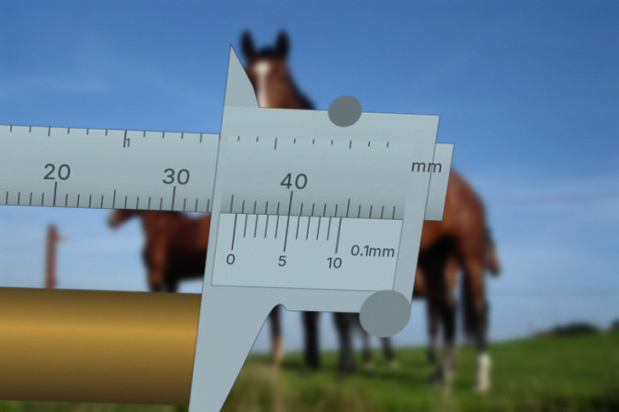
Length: mm 35.5
